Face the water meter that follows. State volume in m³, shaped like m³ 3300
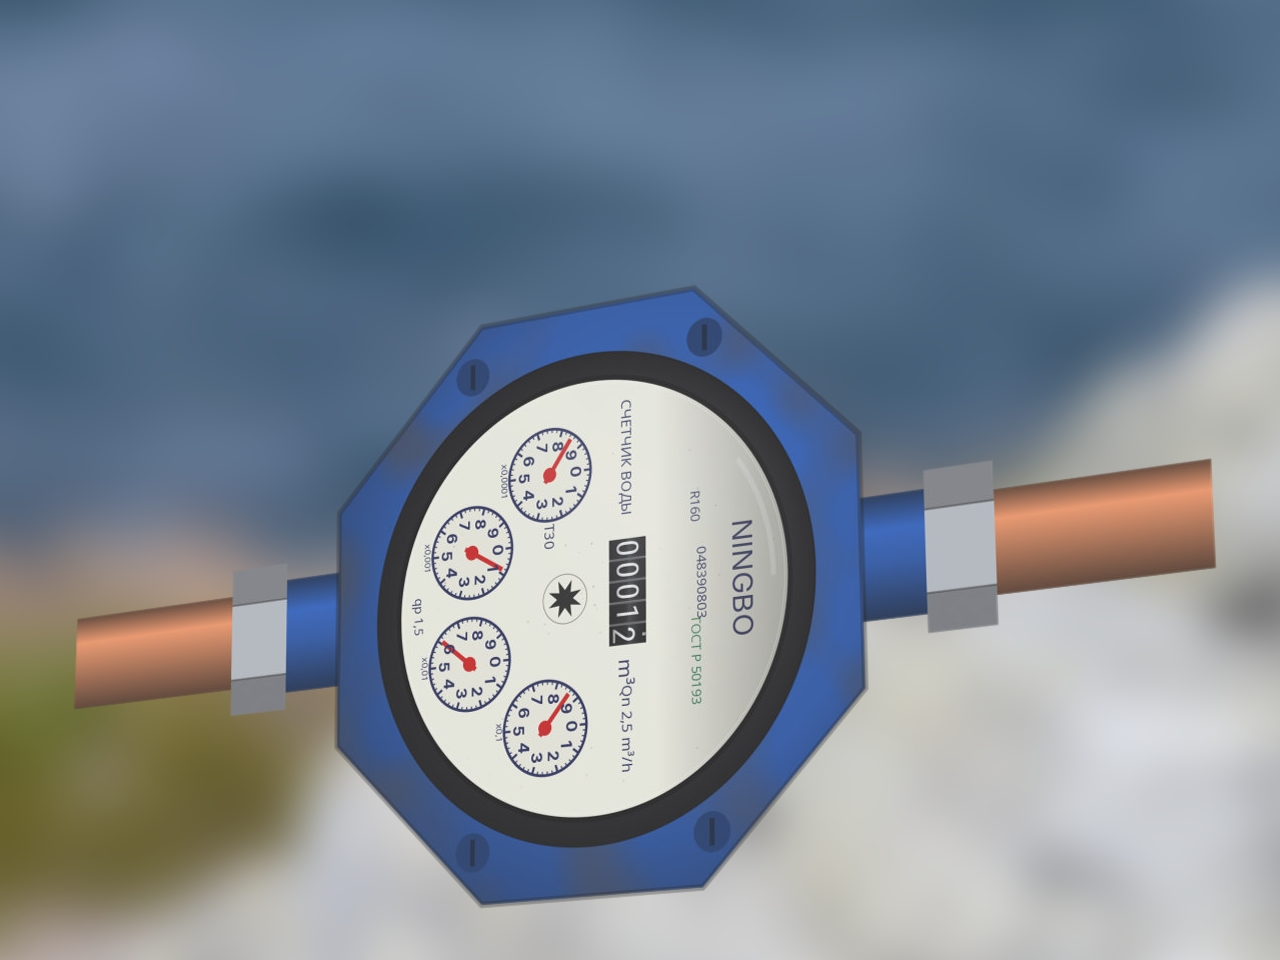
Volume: m³ 11.8608
